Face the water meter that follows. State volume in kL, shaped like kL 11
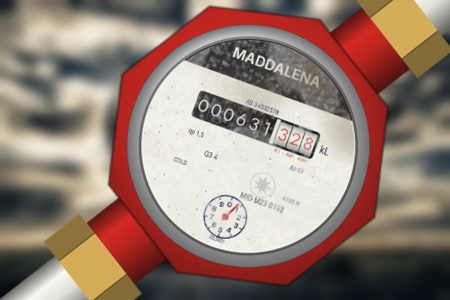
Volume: kL 631.3280
